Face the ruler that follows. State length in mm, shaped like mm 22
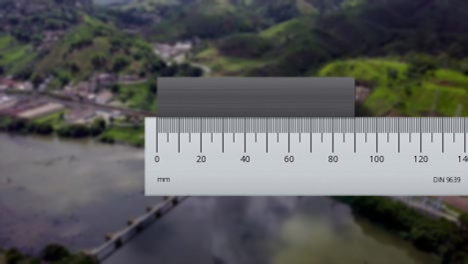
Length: mm 90
